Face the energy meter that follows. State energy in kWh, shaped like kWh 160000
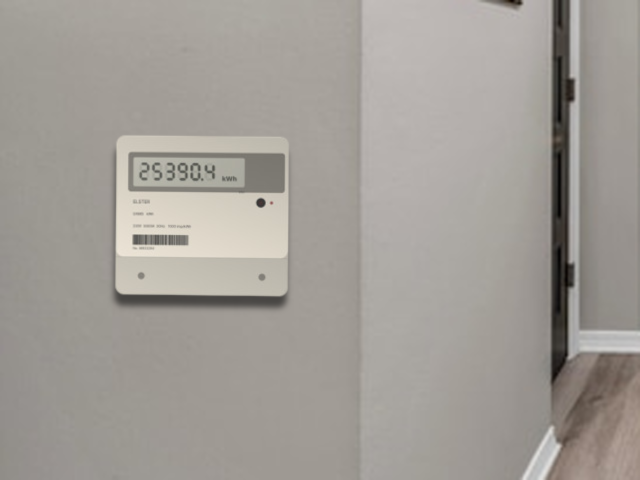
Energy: kWh 25390.4
